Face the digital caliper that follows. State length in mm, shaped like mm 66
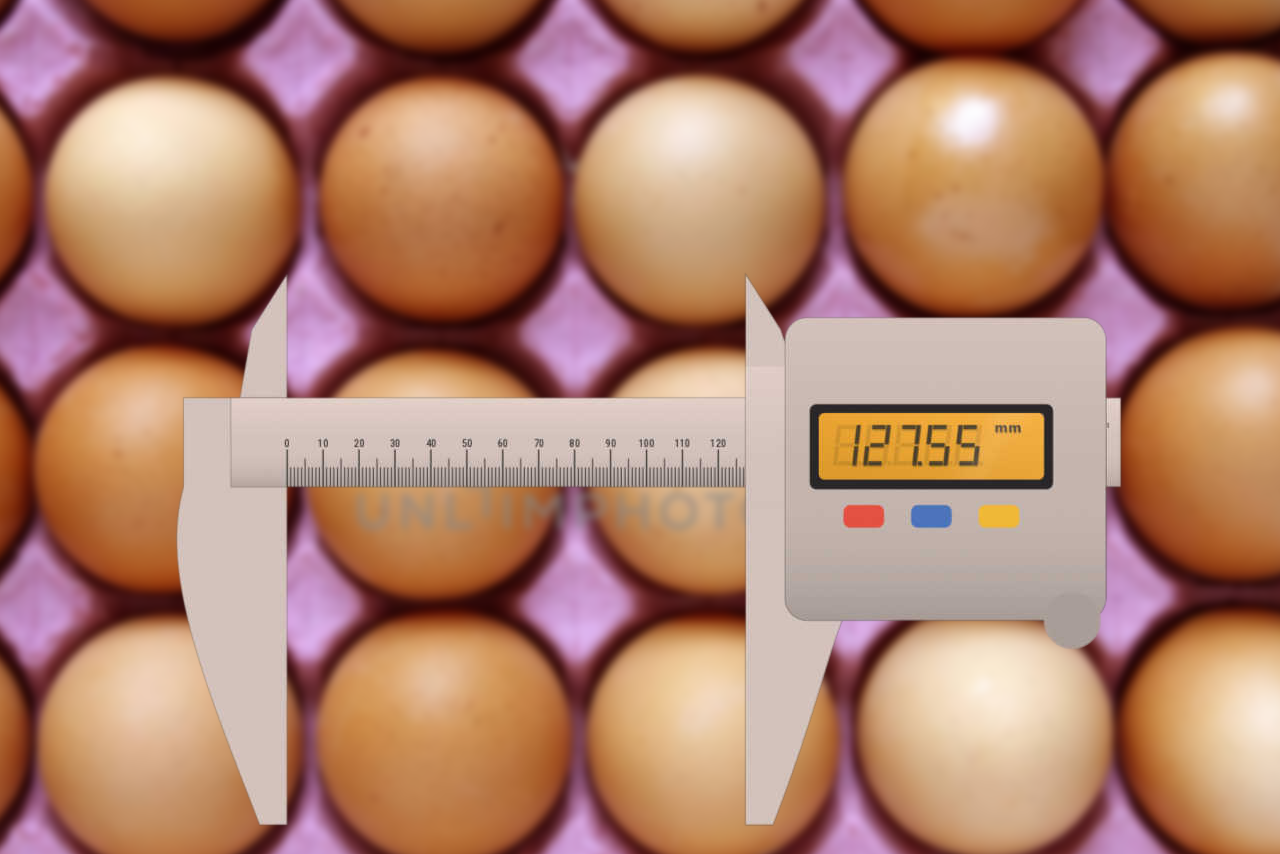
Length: mm 127.55
